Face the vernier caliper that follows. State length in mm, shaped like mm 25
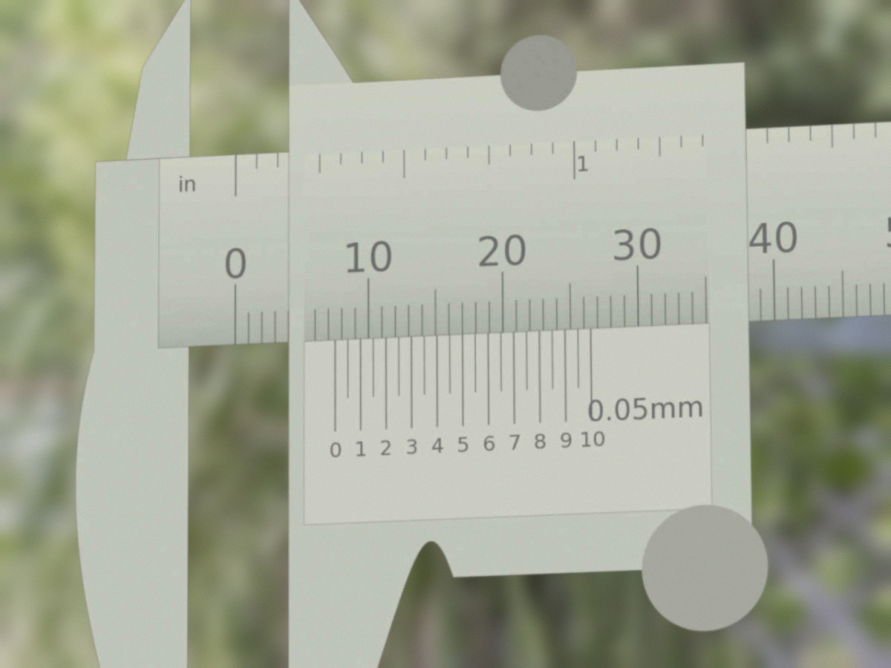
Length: mm 7.5
